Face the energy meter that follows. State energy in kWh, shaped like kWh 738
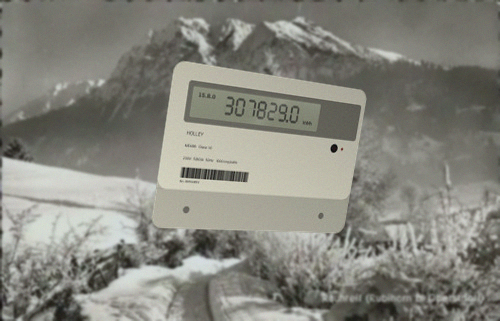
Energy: kWh 307829.0
